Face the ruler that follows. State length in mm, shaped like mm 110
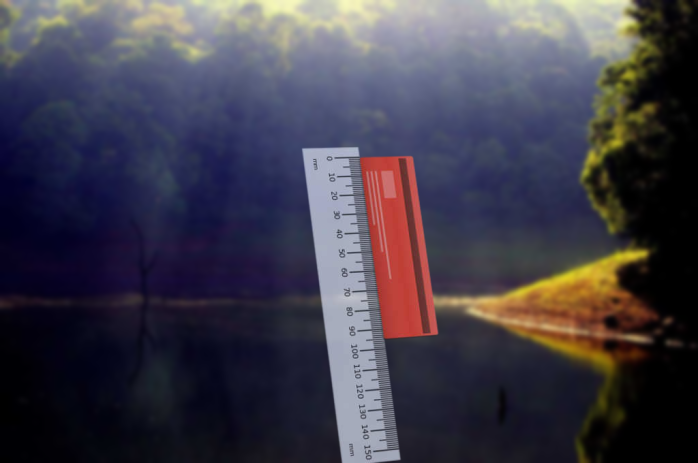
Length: mm 95
